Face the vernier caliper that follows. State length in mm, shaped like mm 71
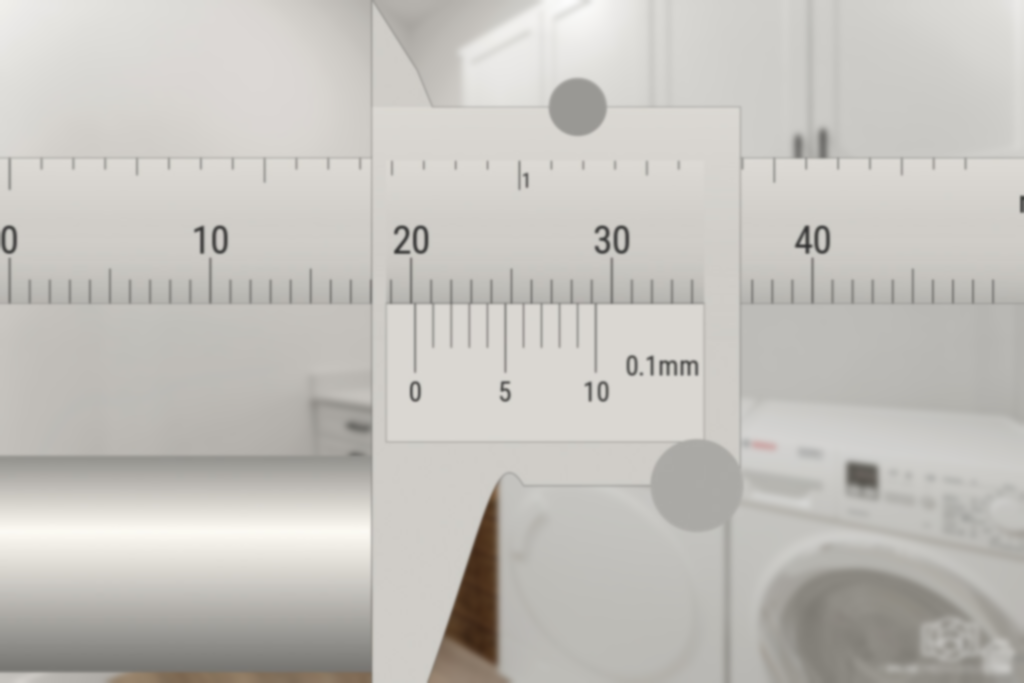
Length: mm 20.2
